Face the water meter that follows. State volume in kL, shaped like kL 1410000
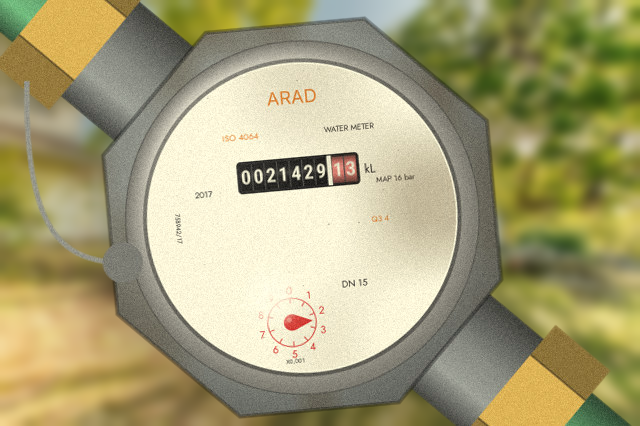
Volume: kL 21429.132
